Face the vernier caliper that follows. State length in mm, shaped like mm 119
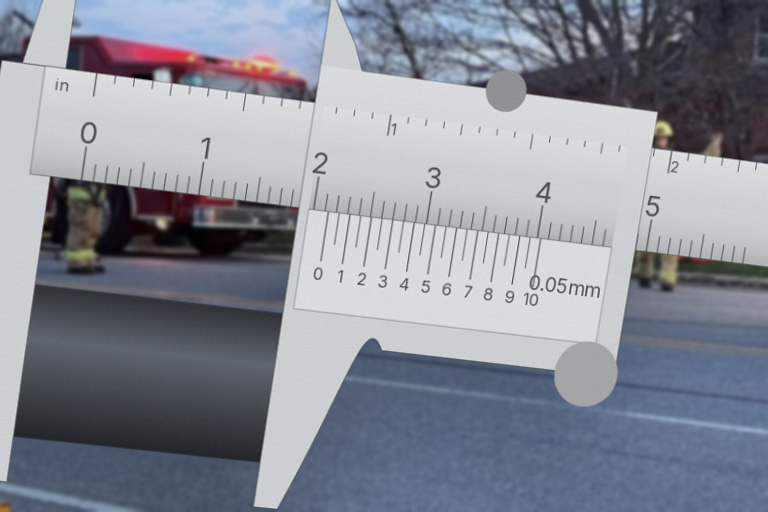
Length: mm 21.3
